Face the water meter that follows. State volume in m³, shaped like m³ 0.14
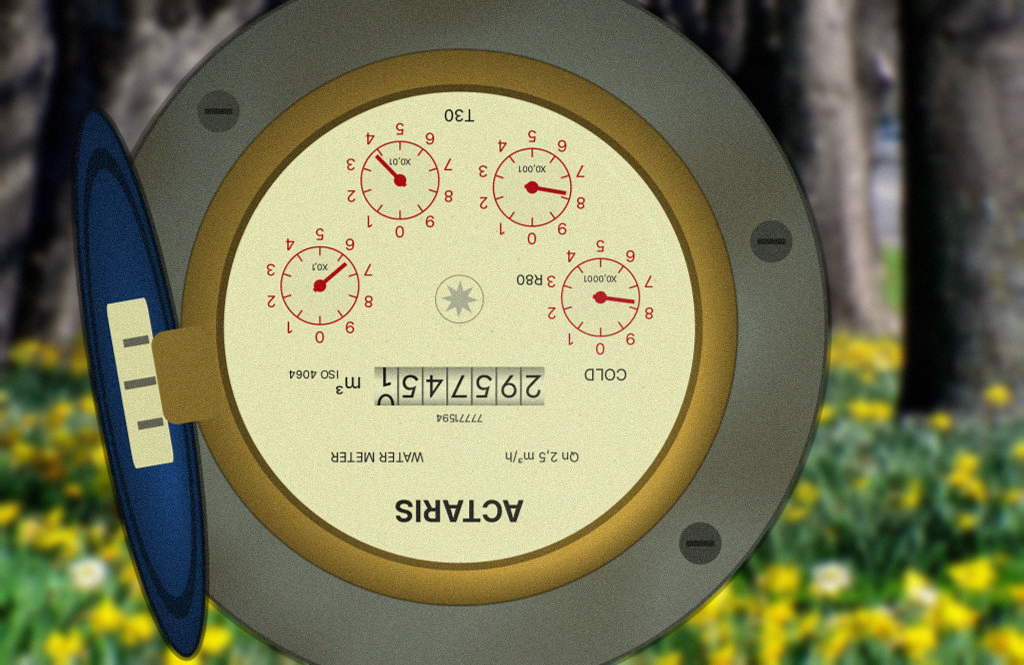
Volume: m³ 2957450.6377
